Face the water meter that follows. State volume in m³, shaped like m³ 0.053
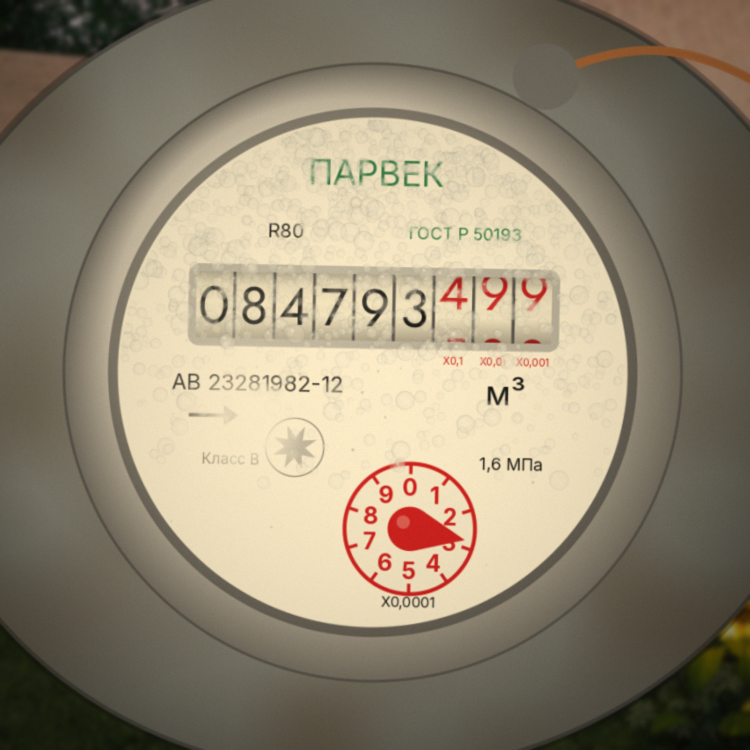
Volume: m³ 84793.4992
